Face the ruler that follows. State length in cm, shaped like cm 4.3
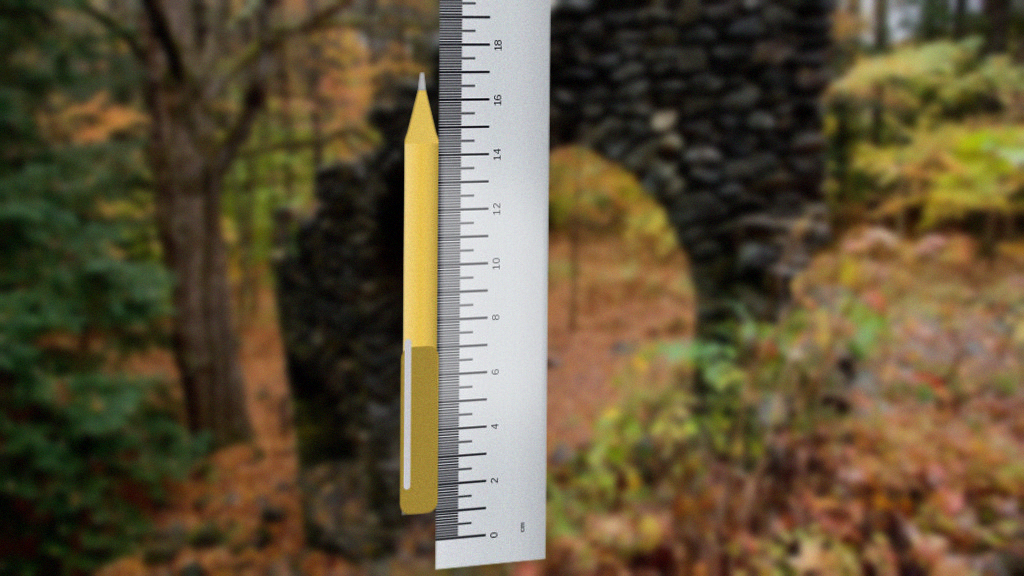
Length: cm 16
